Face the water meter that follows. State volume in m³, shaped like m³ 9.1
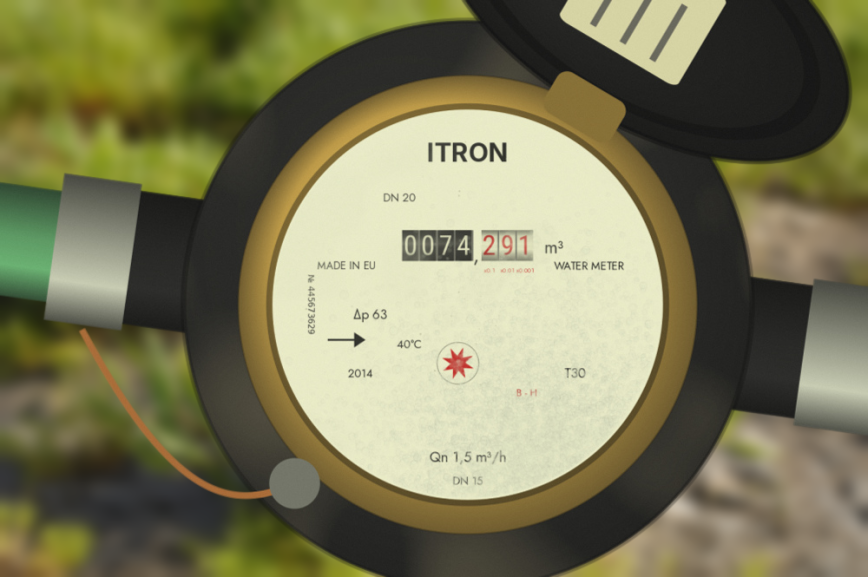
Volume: m³ 74.291
